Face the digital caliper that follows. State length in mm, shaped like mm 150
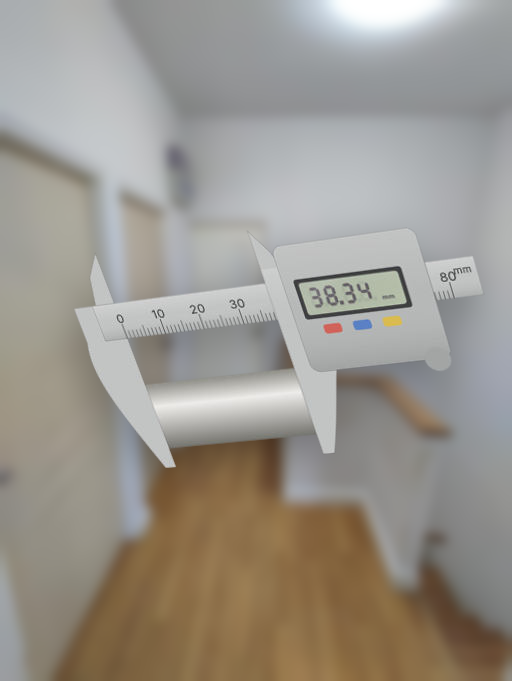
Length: mm 38.34
